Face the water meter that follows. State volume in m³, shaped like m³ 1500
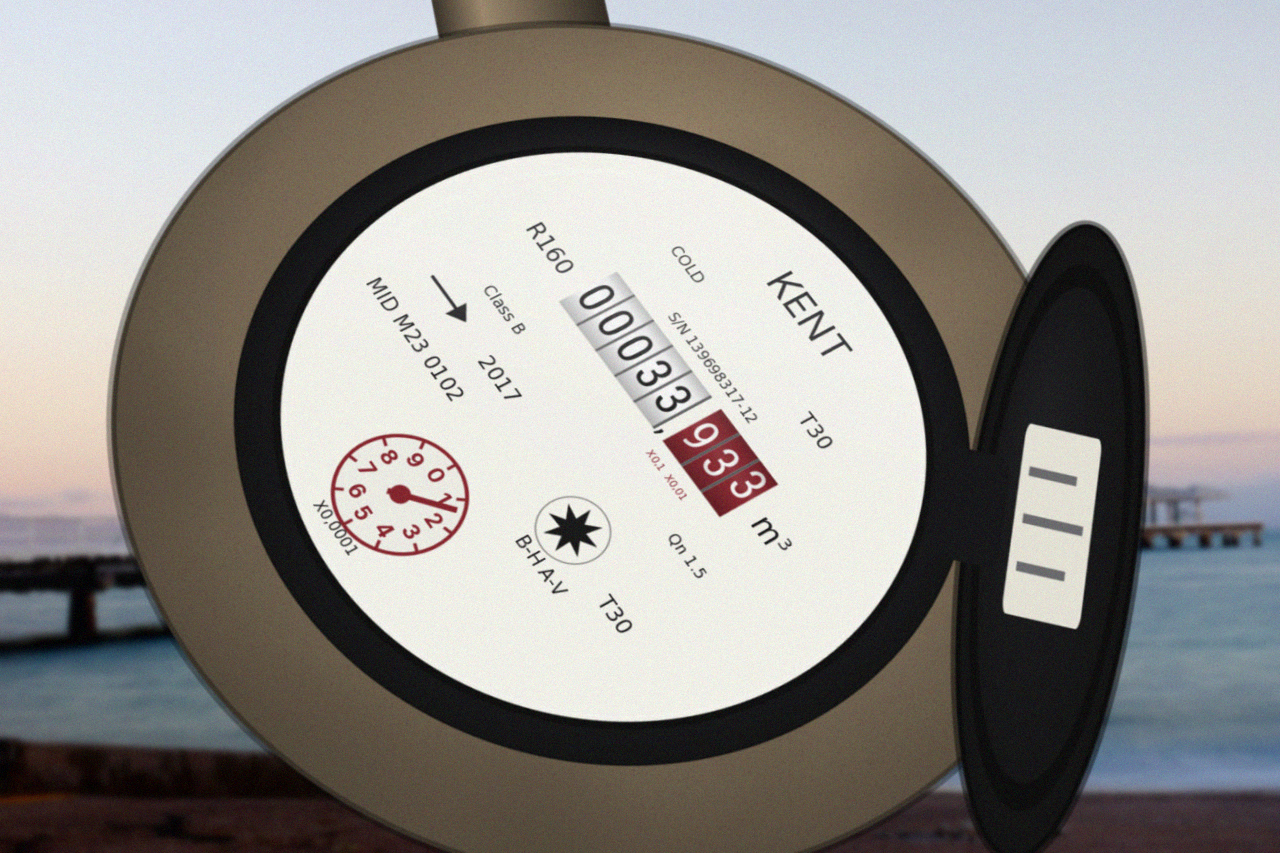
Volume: m³ 33.9331
